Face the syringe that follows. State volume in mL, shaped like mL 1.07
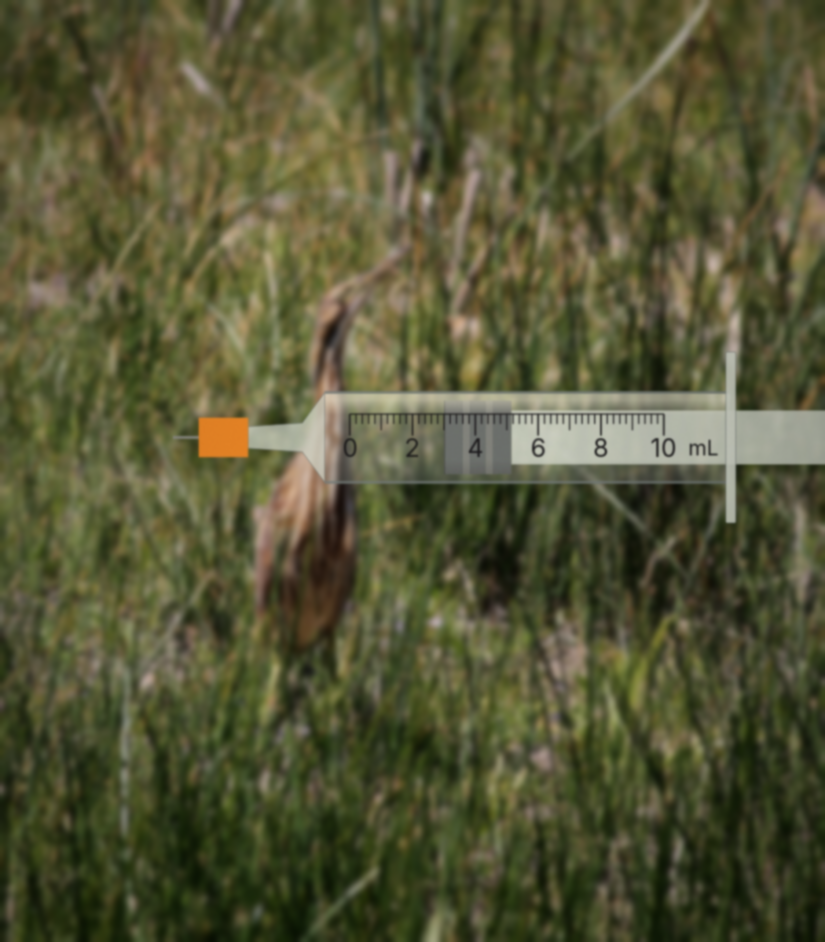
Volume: mL 3
